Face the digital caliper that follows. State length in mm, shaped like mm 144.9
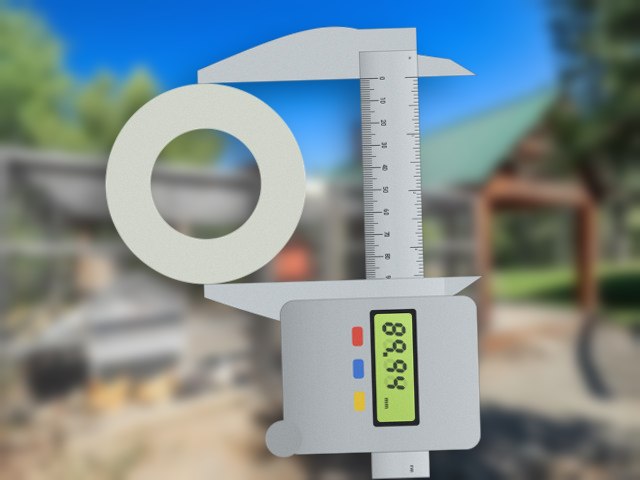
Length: mm 89.94
